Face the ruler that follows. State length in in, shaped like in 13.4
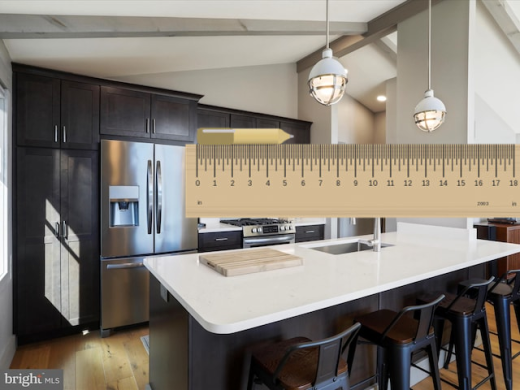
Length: in 5.5
